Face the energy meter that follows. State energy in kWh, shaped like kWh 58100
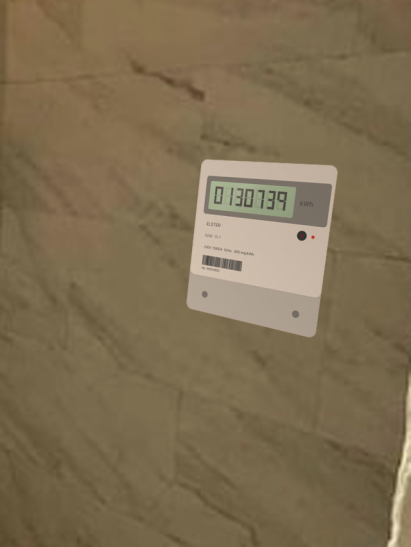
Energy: kWh 130739
